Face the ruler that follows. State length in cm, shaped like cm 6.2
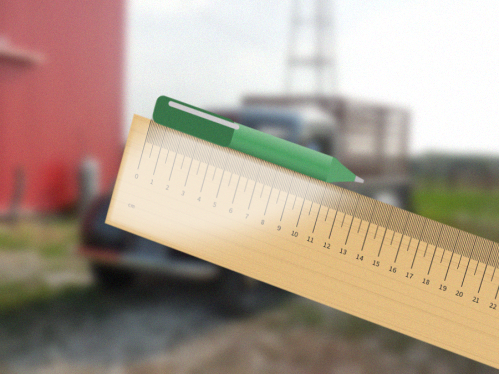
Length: cm 13
